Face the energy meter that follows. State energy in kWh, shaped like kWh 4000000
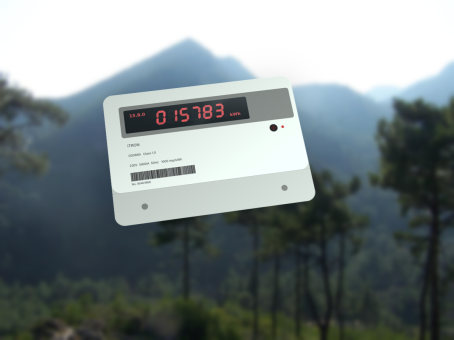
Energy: kWh 15783
